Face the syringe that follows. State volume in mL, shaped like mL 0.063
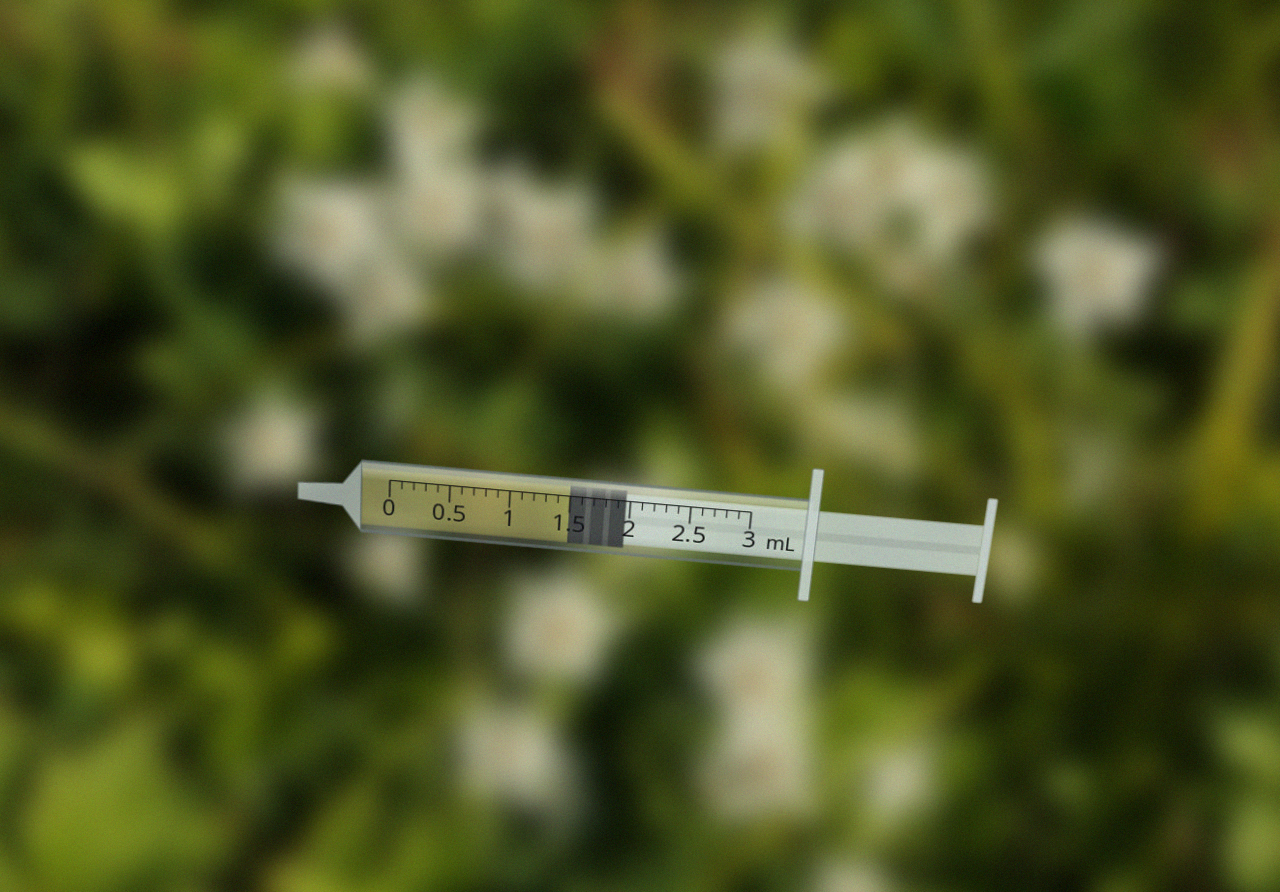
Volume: mL 1.5
